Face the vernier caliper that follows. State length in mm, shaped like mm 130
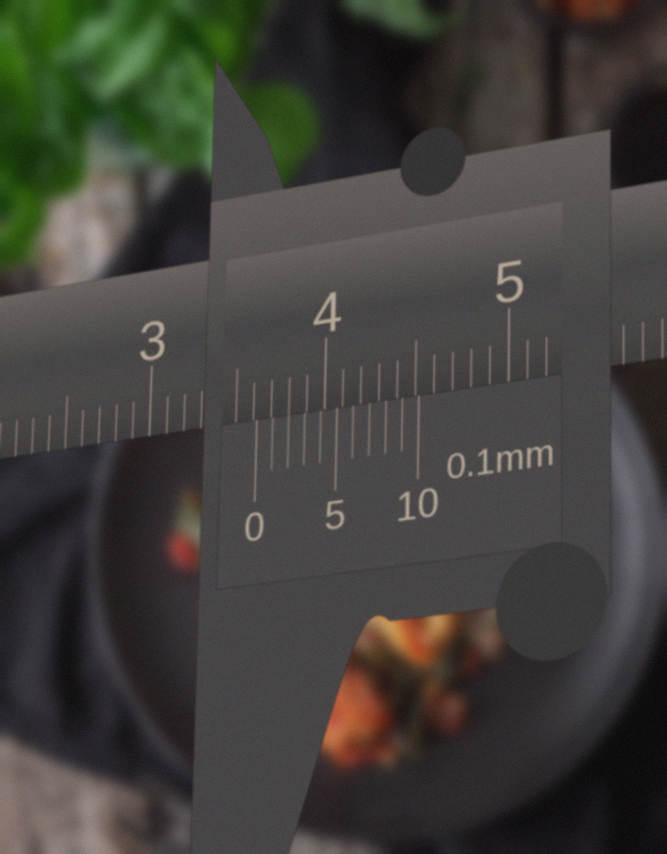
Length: mm 36.2
